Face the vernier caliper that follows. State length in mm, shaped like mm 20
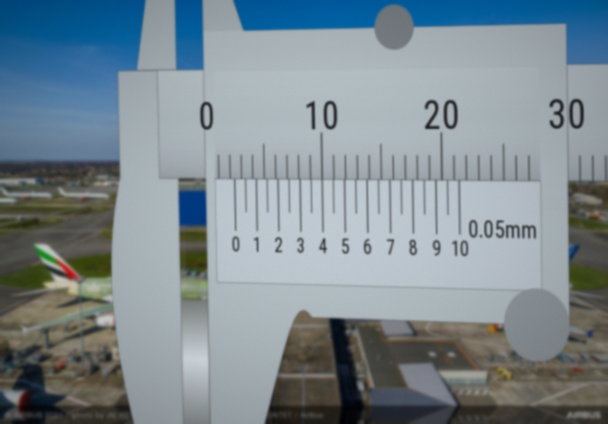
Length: mm 2.4
